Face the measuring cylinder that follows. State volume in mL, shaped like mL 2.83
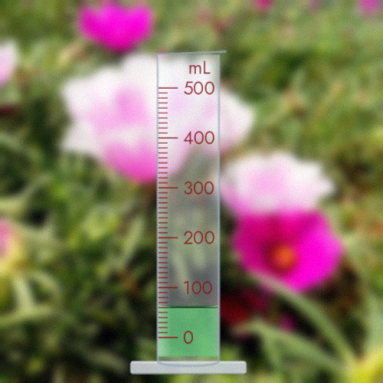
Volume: mL 60
